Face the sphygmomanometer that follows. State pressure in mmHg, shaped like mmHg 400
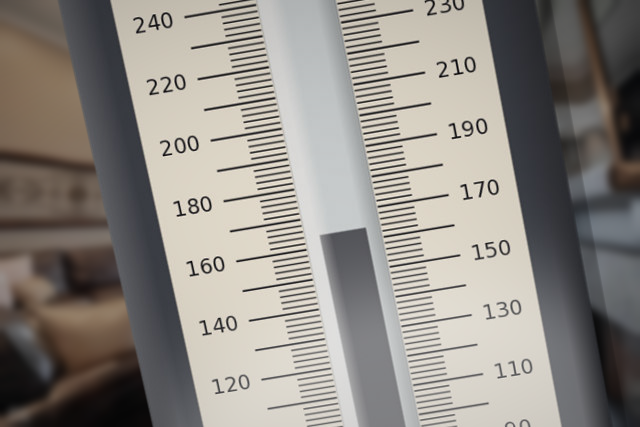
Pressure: mmHg 164
